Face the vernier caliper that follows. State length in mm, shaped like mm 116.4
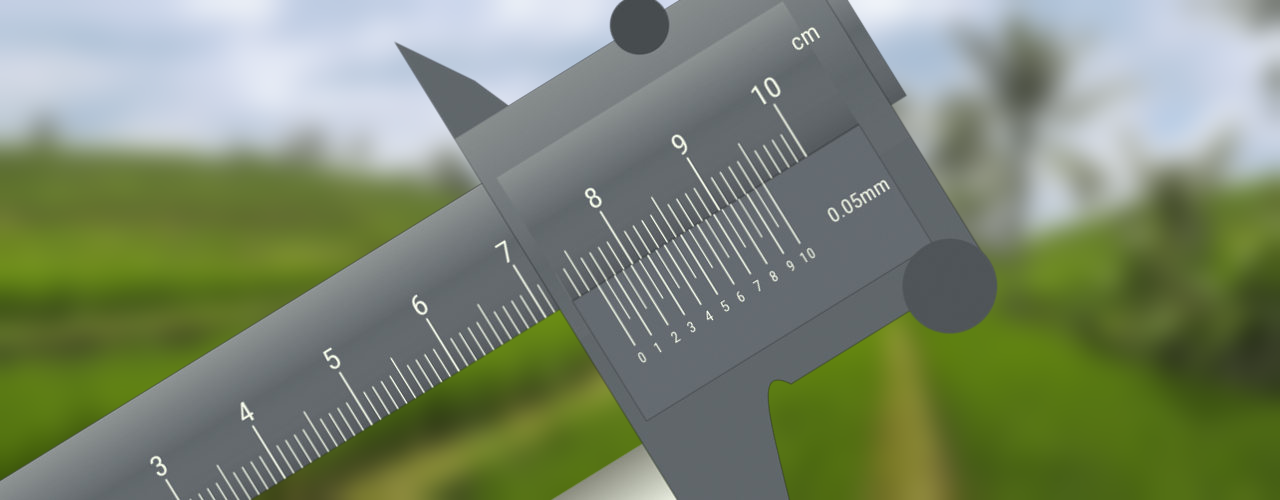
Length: mm 76.0
